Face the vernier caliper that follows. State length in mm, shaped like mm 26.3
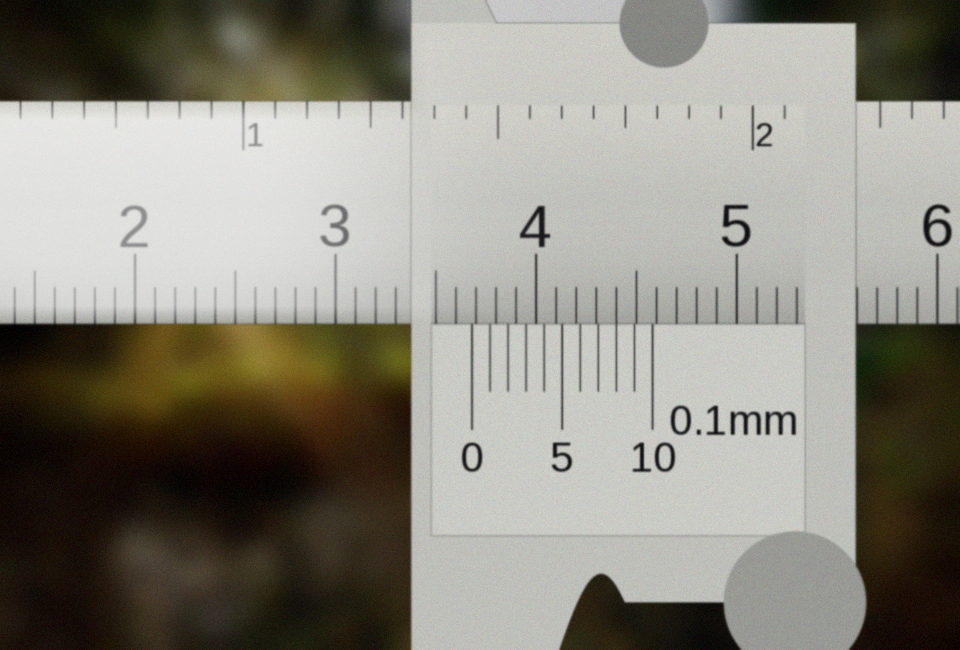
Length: mm 36.8
